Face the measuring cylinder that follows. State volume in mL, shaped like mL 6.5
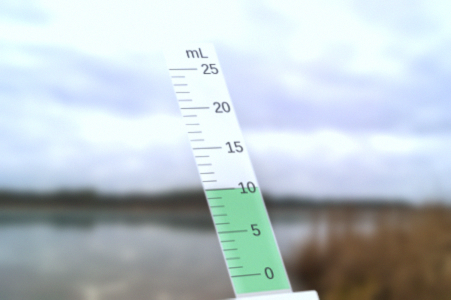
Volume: mL 10
